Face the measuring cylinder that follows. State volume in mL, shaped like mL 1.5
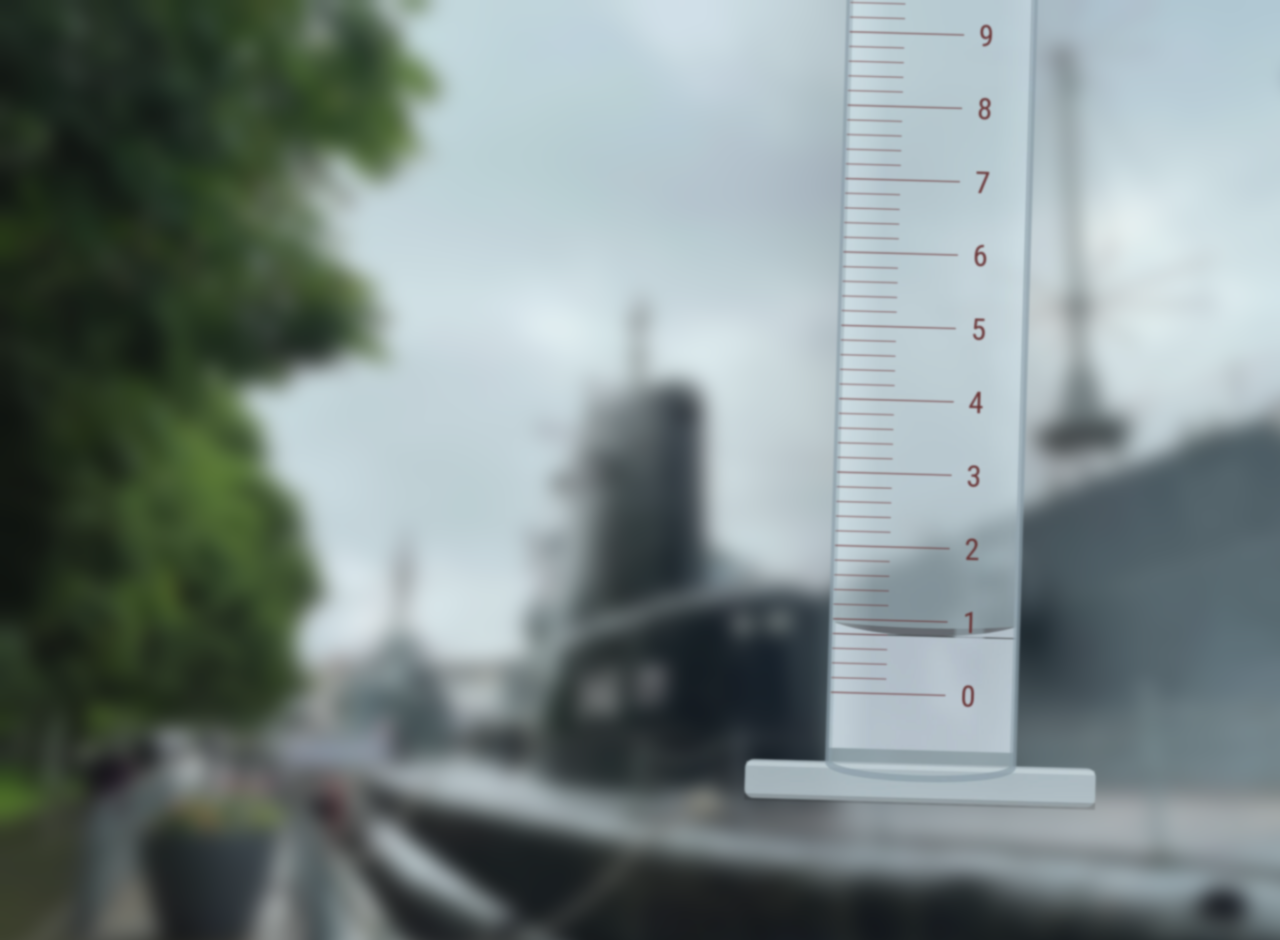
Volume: mL 0.8
